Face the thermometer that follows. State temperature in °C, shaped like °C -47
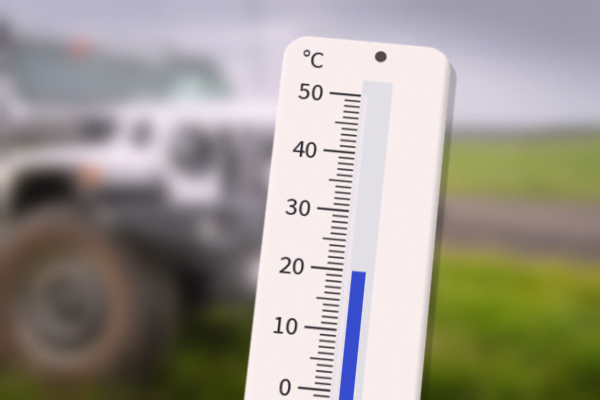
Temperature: °C 20
